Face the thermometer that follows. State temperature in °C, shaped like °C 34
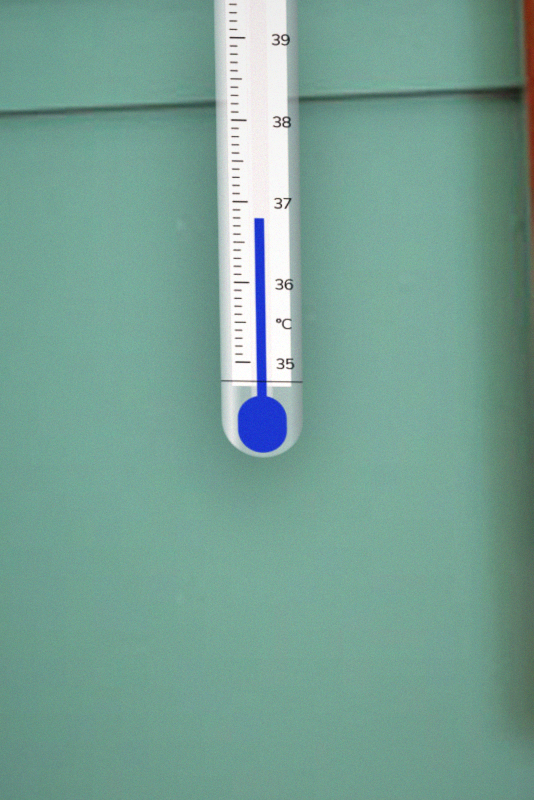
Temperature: °C 36.8
